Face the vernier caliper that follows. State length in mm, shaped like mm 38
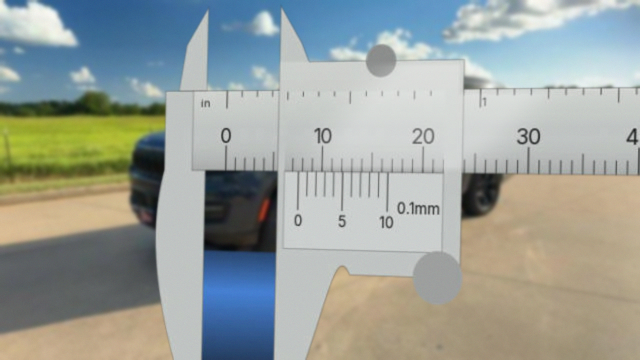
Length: mm 7.6
